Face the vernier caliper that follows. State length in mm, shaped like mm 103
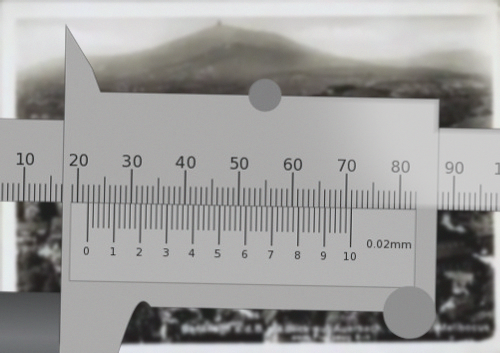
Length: mm 22.0
